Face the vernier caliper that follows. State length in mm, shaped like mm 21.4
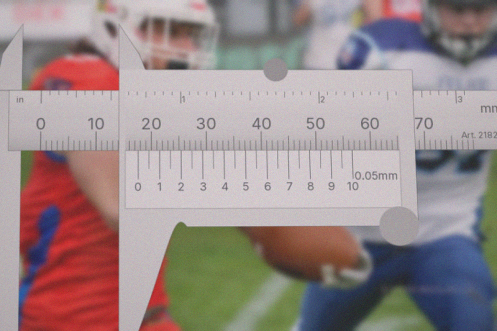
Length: mm 17.6
